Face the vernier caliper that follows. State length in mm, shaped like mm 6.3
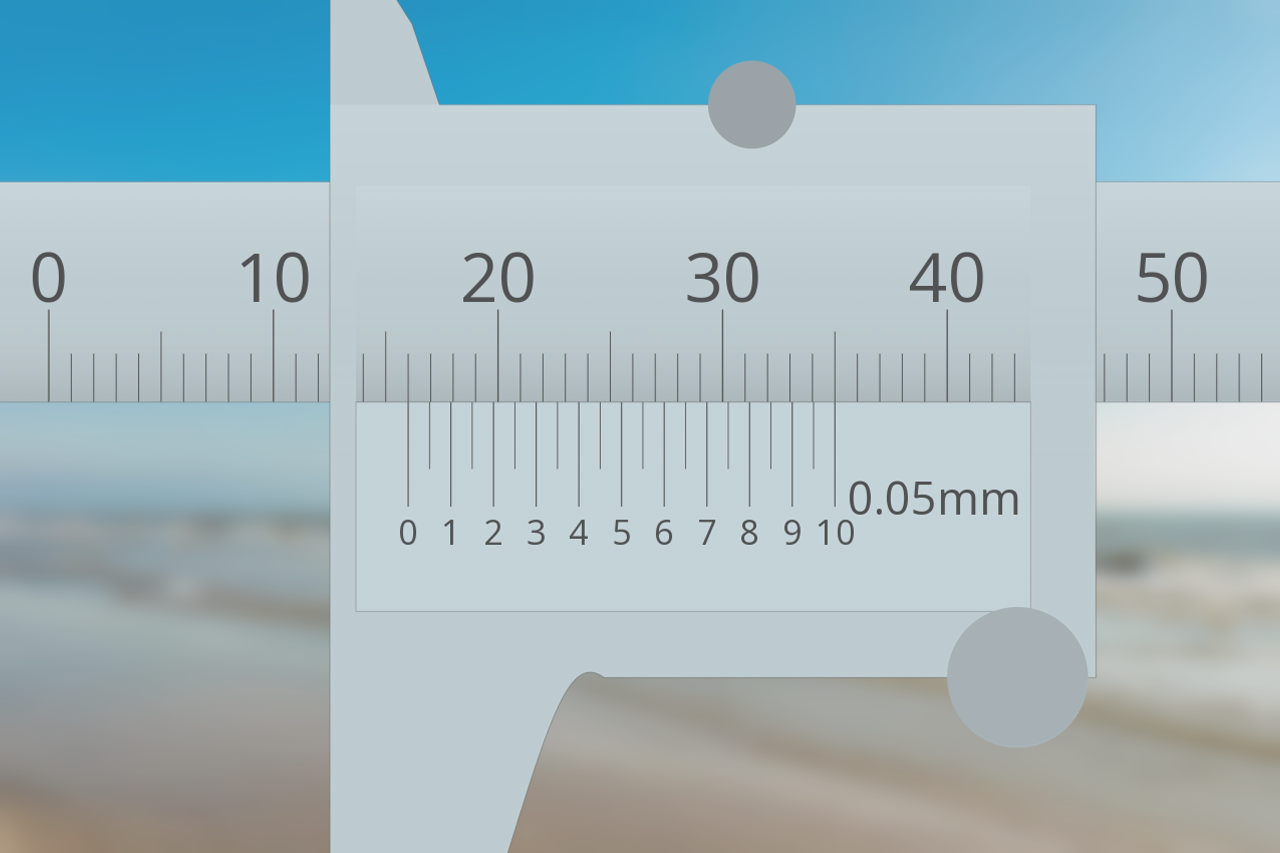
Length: mm 16.0
